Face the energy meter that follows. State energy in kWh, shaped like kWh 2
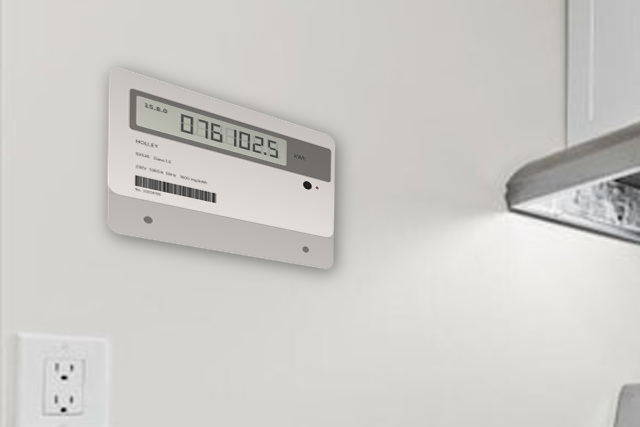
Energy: kWh 76102.5
